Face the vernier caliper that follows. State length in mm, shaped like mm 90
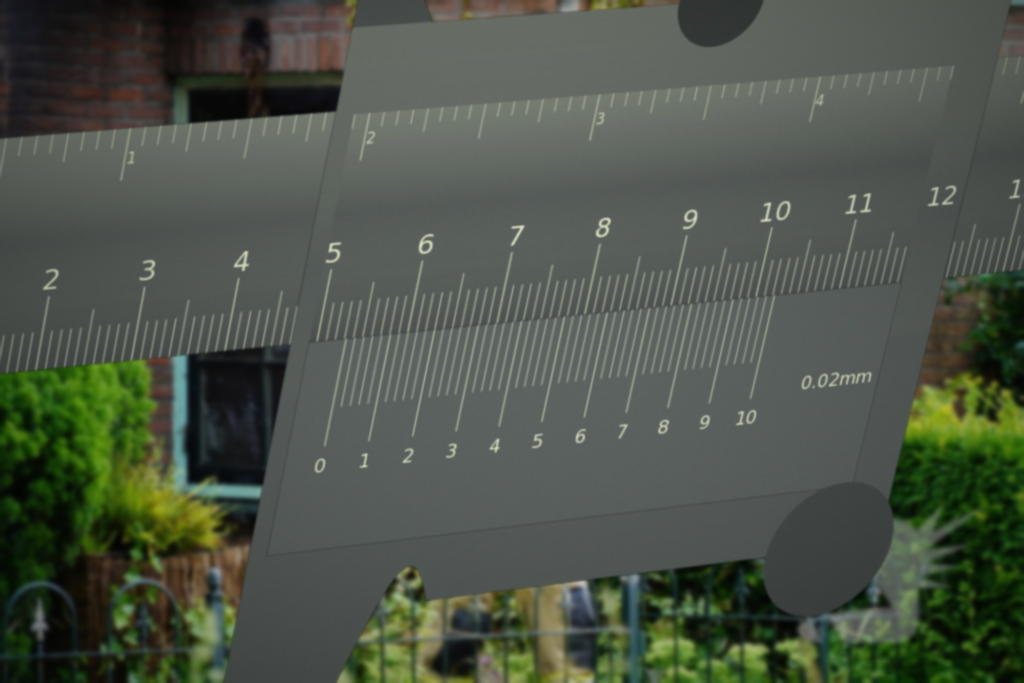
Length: mm 53.2
